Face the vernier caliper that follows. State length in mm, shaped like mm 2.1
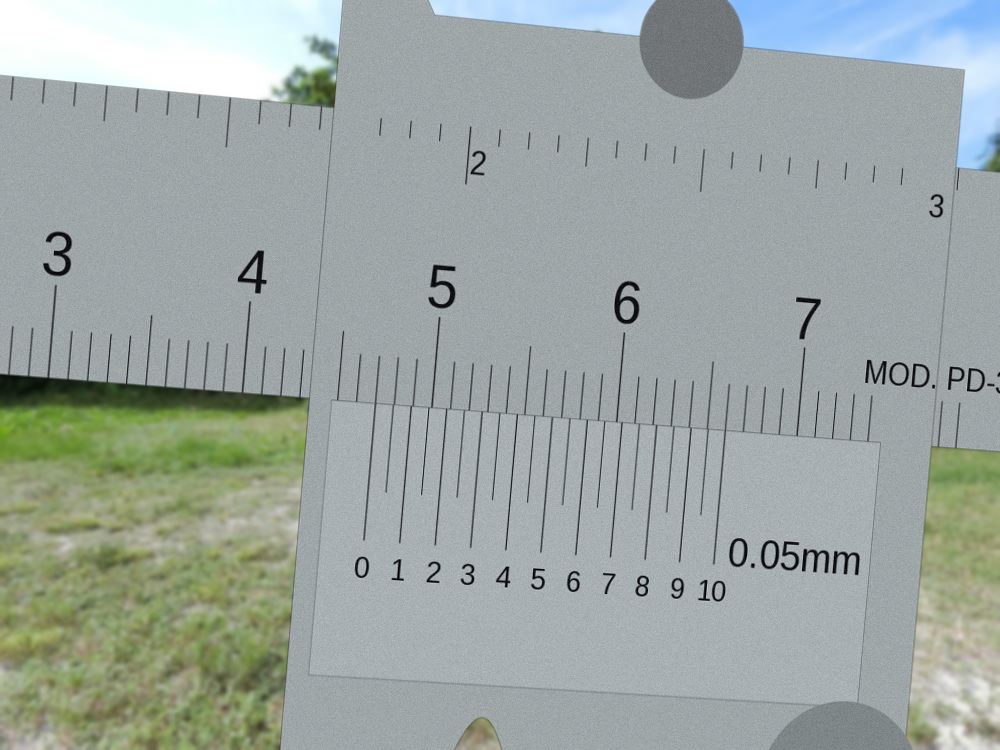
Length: mm 47.0
